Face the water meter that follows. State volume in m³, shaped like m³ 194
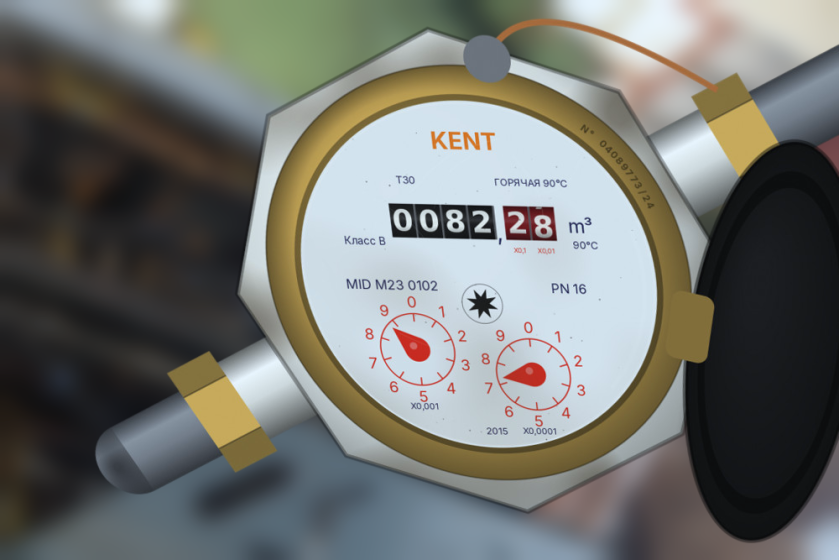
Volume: m³ 82.2787
